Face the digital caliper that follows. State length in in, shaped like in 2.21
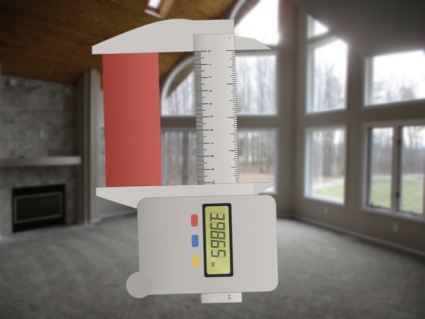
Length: in 3.9865
